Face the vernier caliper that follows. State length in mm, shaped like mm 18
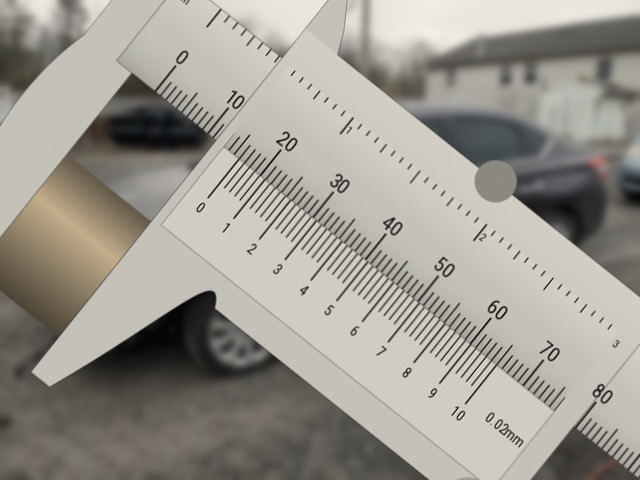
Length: mm 16.0
